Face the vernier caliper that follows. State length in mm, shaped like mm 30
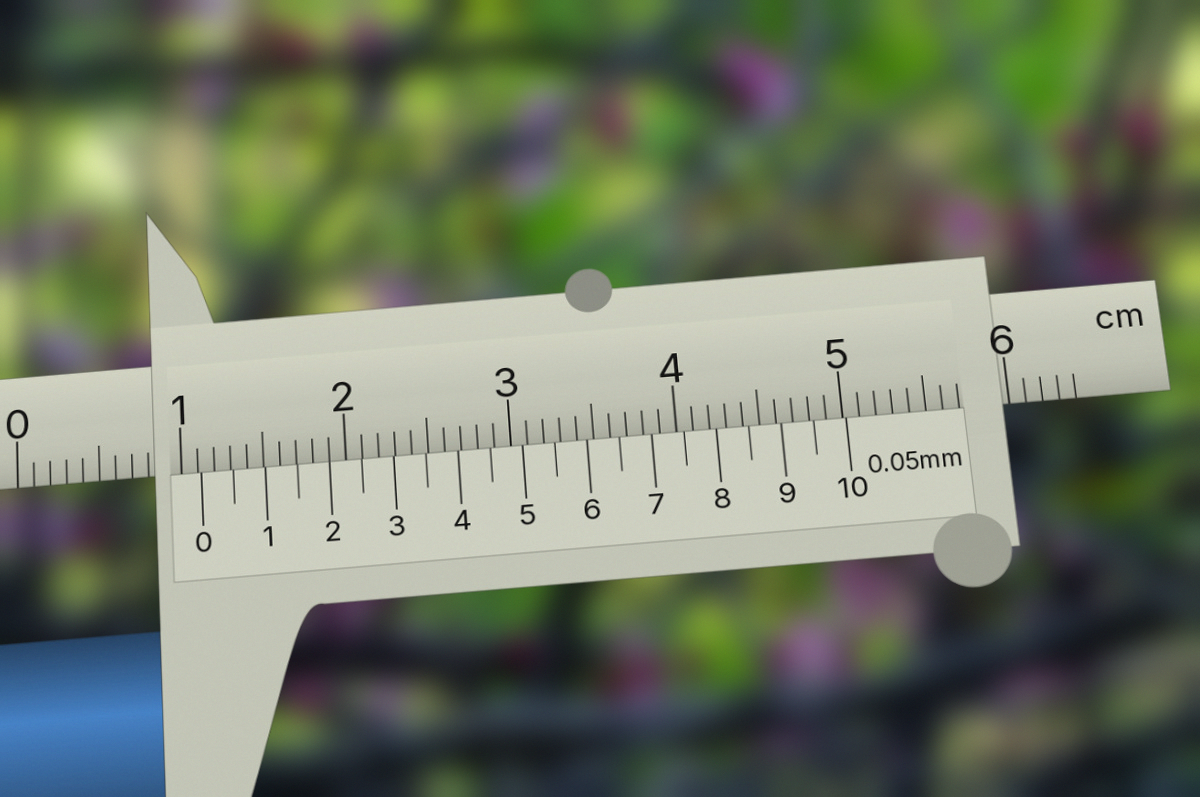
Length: mm 11.2
